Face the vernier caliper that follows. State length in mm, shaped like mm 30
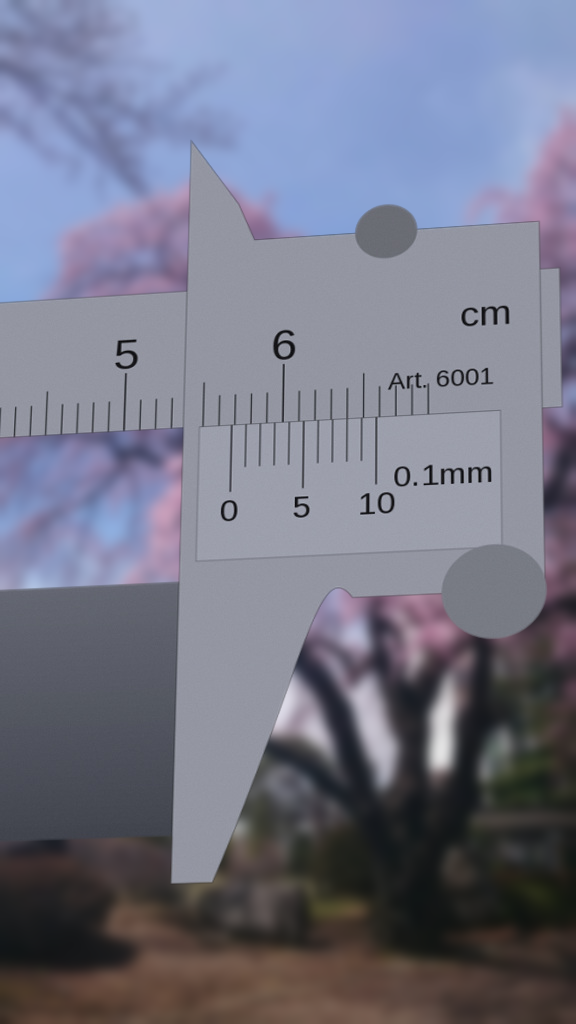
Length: mm 56.8
